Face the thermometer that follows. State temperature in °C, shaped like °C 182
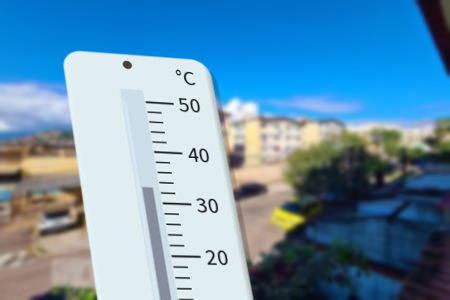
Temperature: °C 33
